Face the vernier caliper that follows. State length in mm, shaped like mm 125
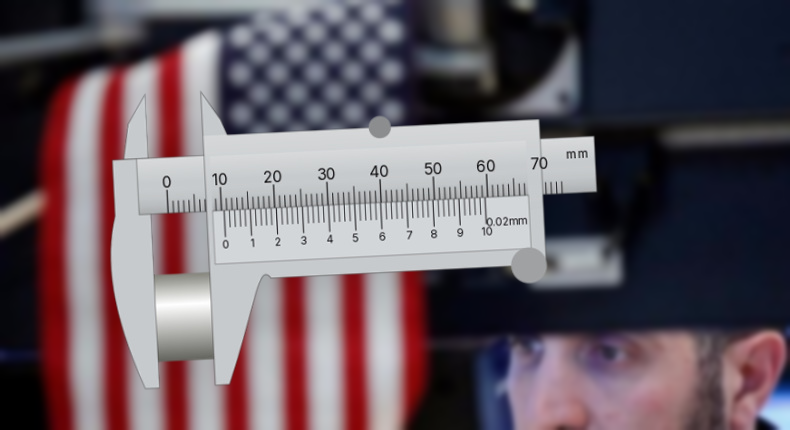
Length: mm 10.5
